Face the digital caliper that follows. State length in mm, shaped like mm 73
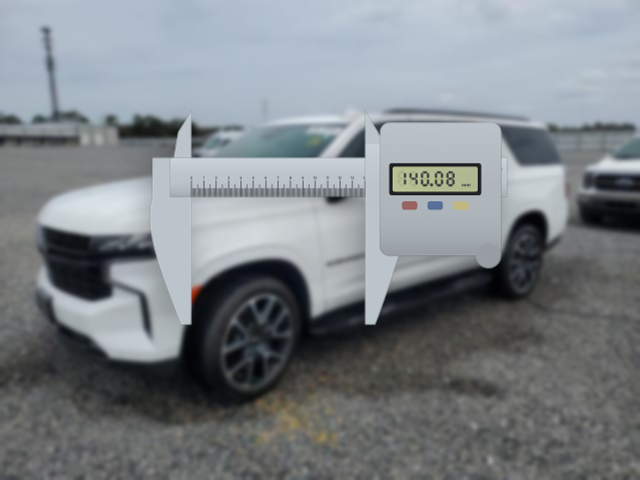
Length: mm 140.08
